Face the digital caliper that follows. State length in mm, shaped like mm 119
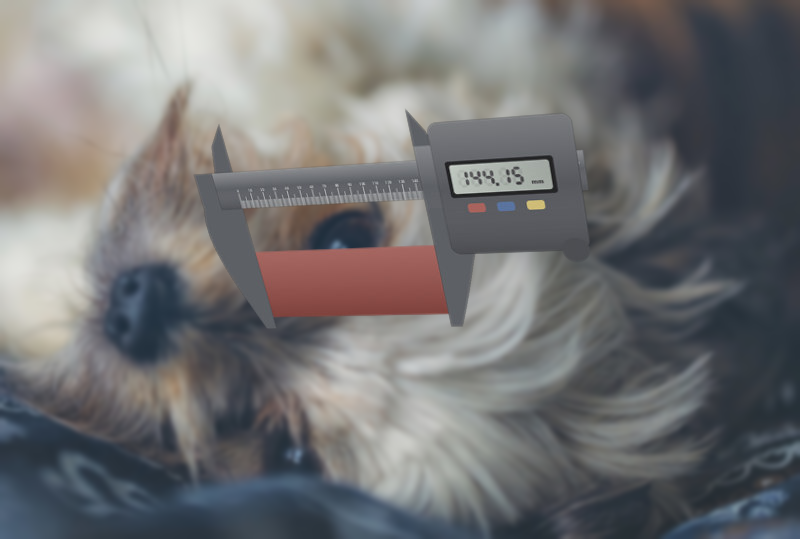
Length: mm 144.15
